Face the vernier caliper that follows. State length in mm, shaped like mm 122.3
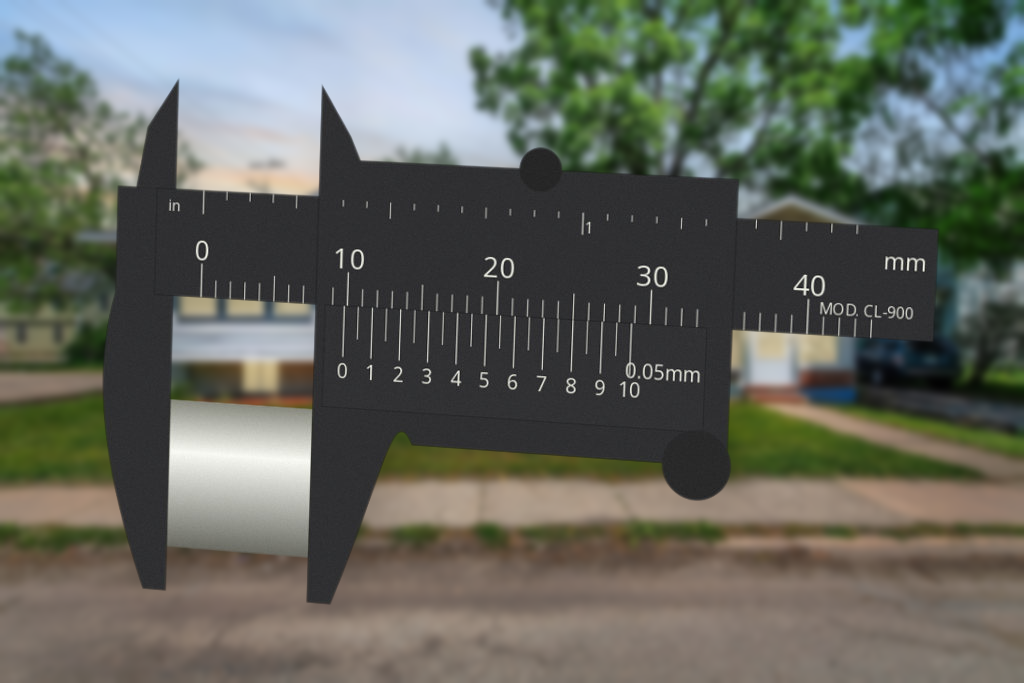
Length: mm 9.8
